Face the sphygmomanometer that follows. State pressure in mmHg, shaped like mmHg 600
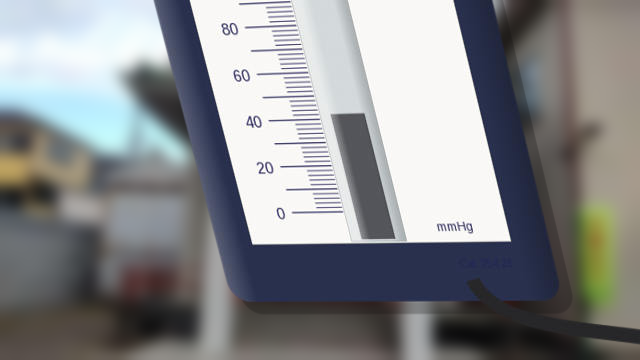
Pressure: mmHg 42
